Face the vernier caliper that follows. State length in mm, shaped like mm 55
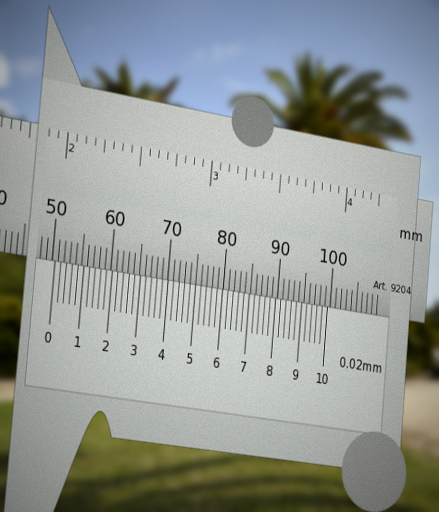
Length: mm 50.5
